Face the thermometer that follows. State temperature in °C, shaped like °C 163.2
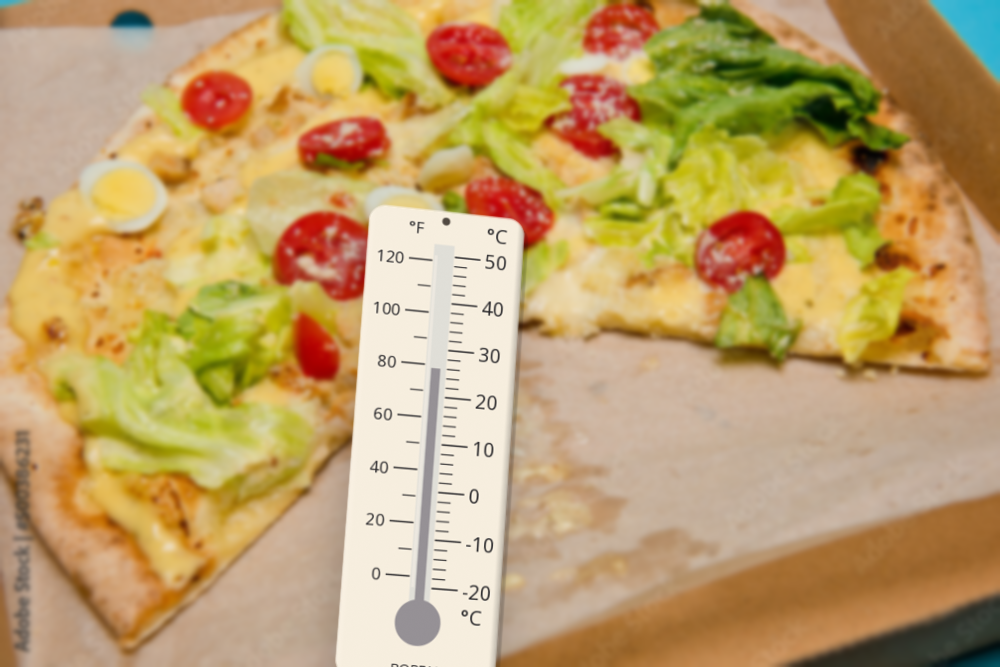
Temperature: °C 26
